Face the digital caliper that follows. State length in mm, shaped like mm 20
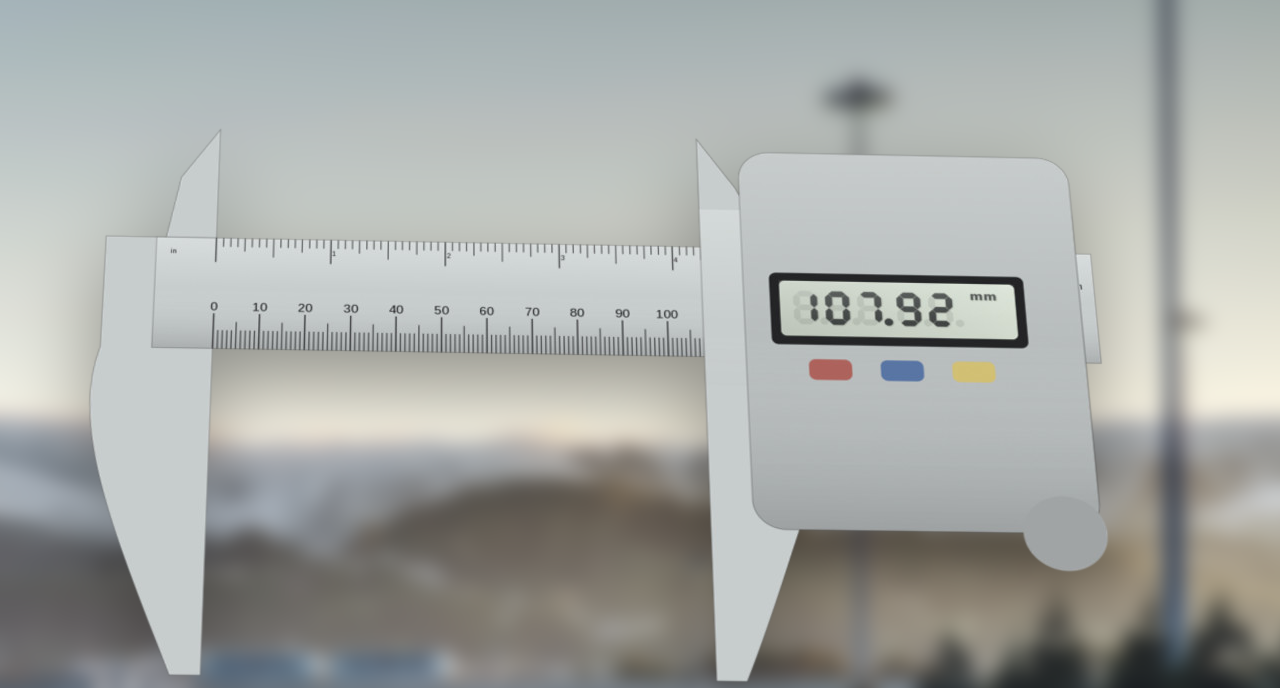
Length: mm 107.92
